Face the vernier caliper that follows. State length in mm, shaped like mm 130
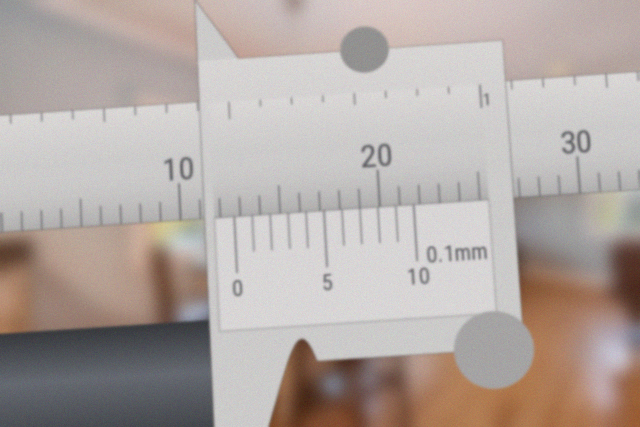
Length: mm 12.7
